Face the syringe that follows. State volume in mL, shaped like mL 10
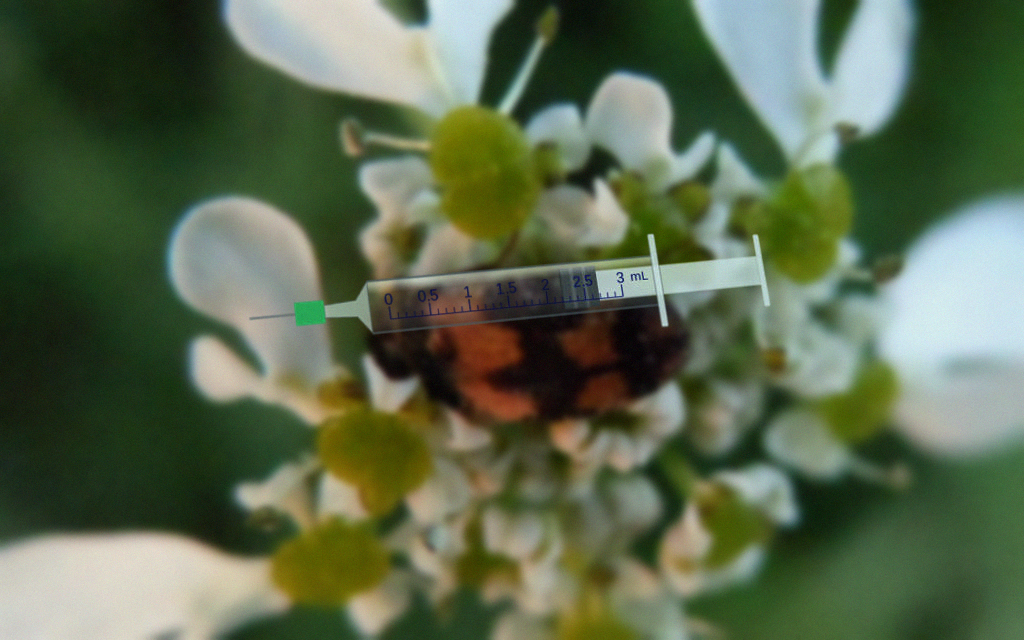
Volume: mL 2.2
